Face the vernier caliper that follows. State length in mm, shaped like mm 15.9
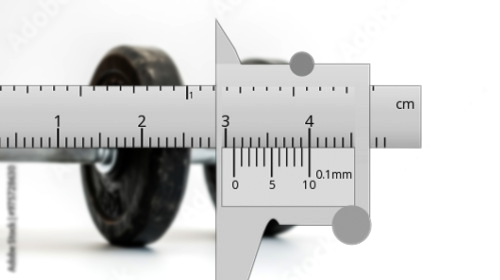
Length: mm 31.0
